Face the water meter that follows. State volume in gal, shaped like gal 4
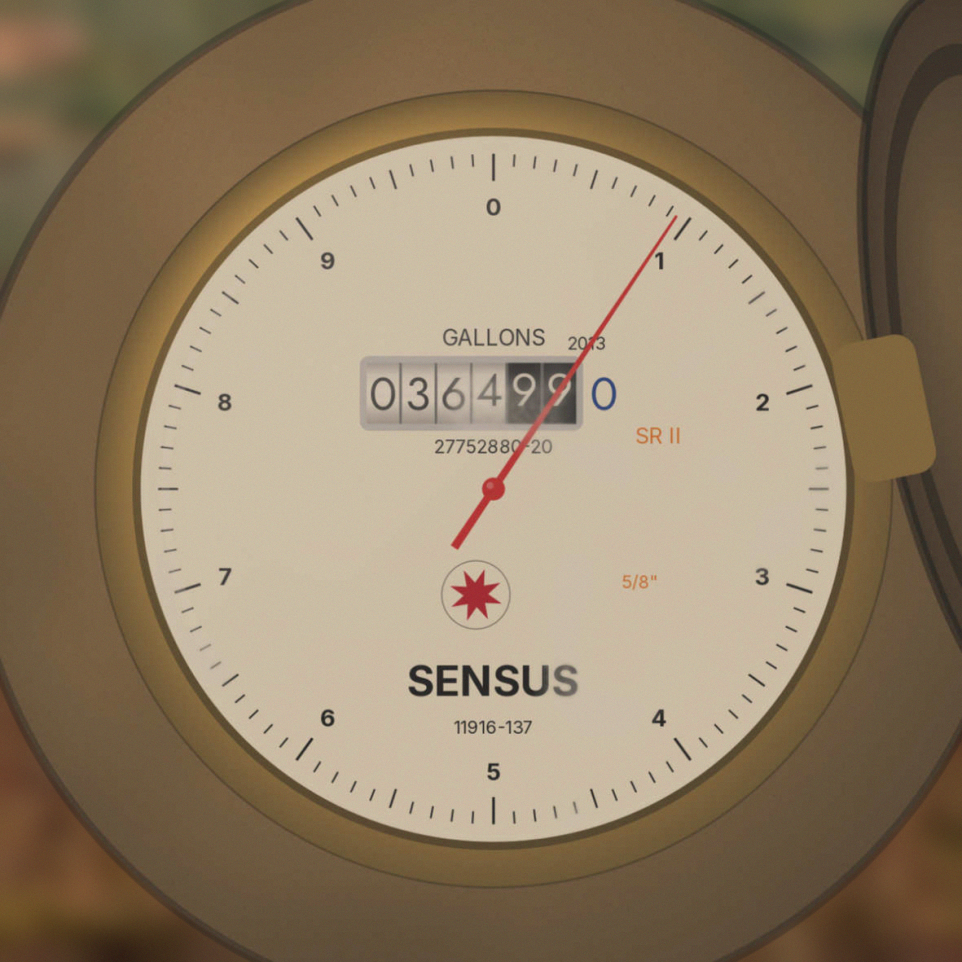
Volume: gal 364990.9
